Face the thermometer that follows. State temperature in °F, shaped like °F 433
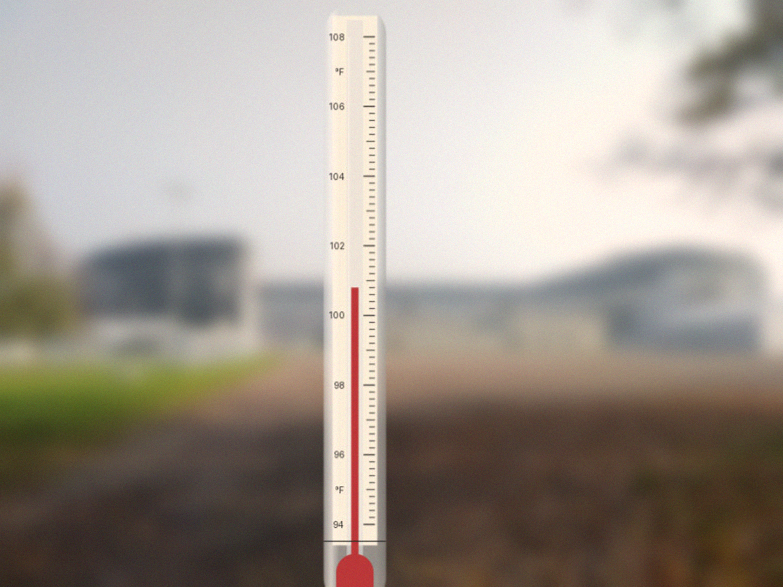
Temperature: °F 100.8
